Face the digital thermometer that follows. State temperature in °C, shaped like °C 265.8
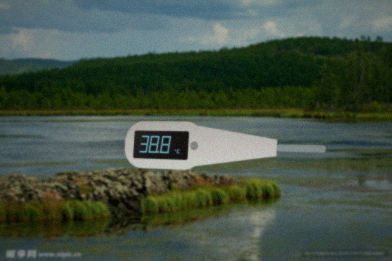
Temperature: °C 38.8
